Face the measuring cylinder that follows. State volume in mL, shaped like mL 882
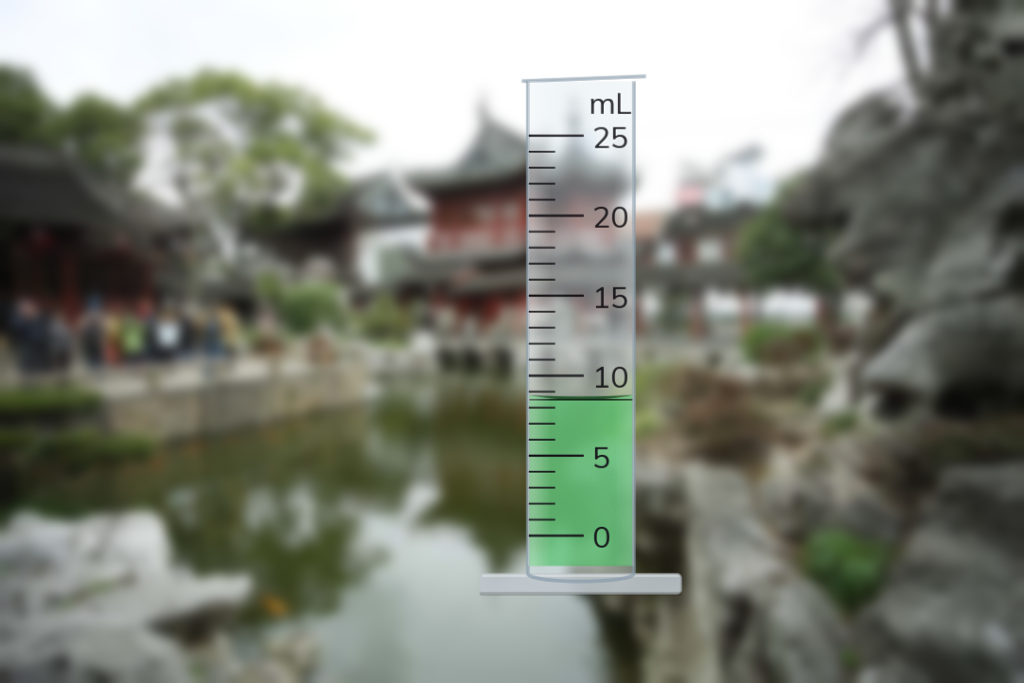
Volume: mL 8.5
